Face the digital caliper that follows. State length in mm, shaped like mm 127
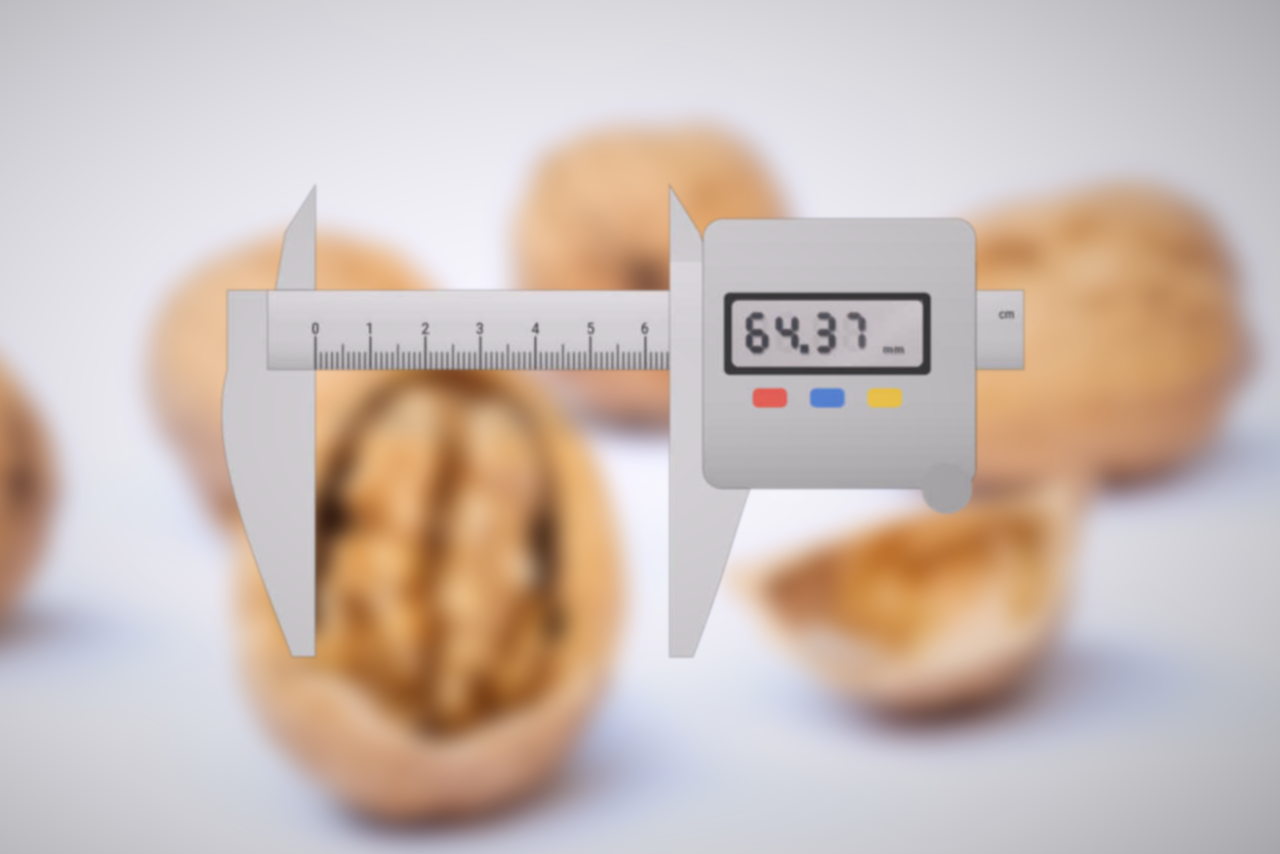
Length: mm 64.37
